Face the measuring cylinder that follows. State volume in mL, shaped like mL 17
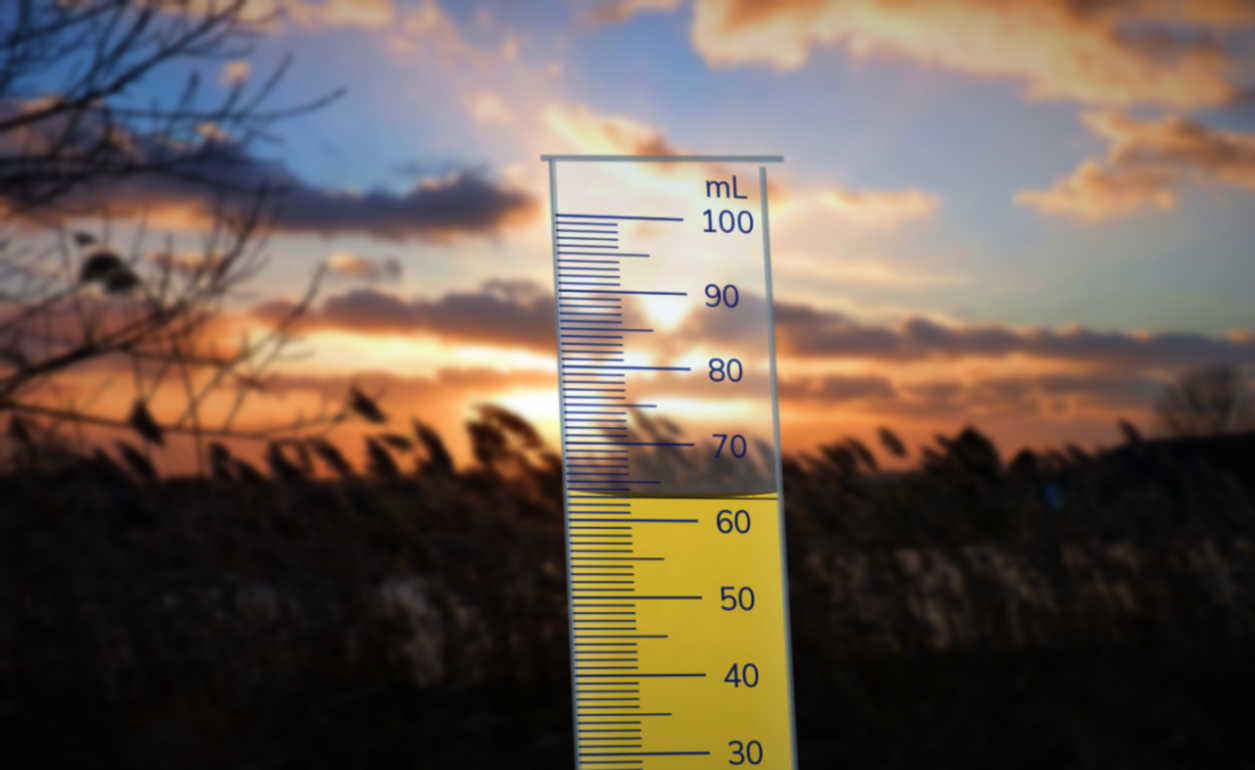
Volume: mL 63
